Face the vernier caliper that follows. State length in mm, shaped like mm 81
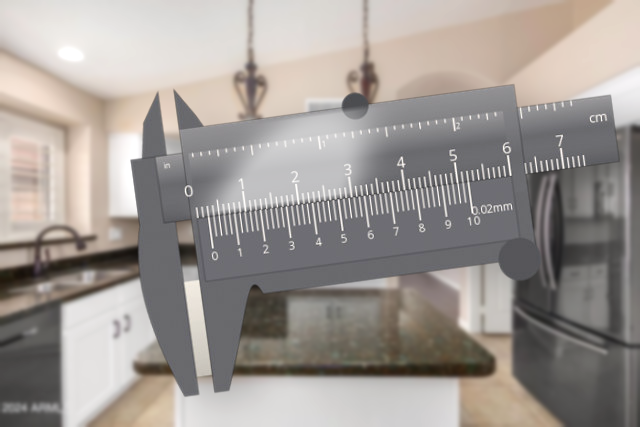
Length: mm 3.0
